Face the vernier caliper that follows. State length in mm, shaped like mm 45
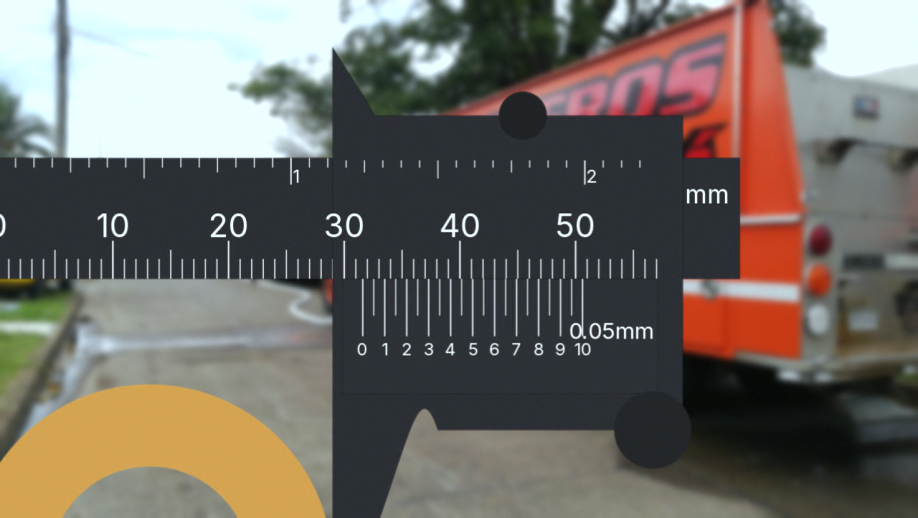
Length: mm 31.6
